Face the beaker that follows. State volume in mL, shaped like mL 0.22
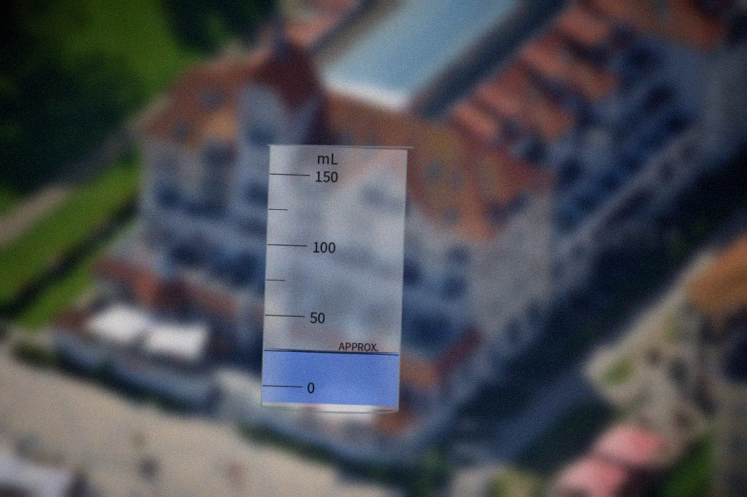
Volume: mL 25
